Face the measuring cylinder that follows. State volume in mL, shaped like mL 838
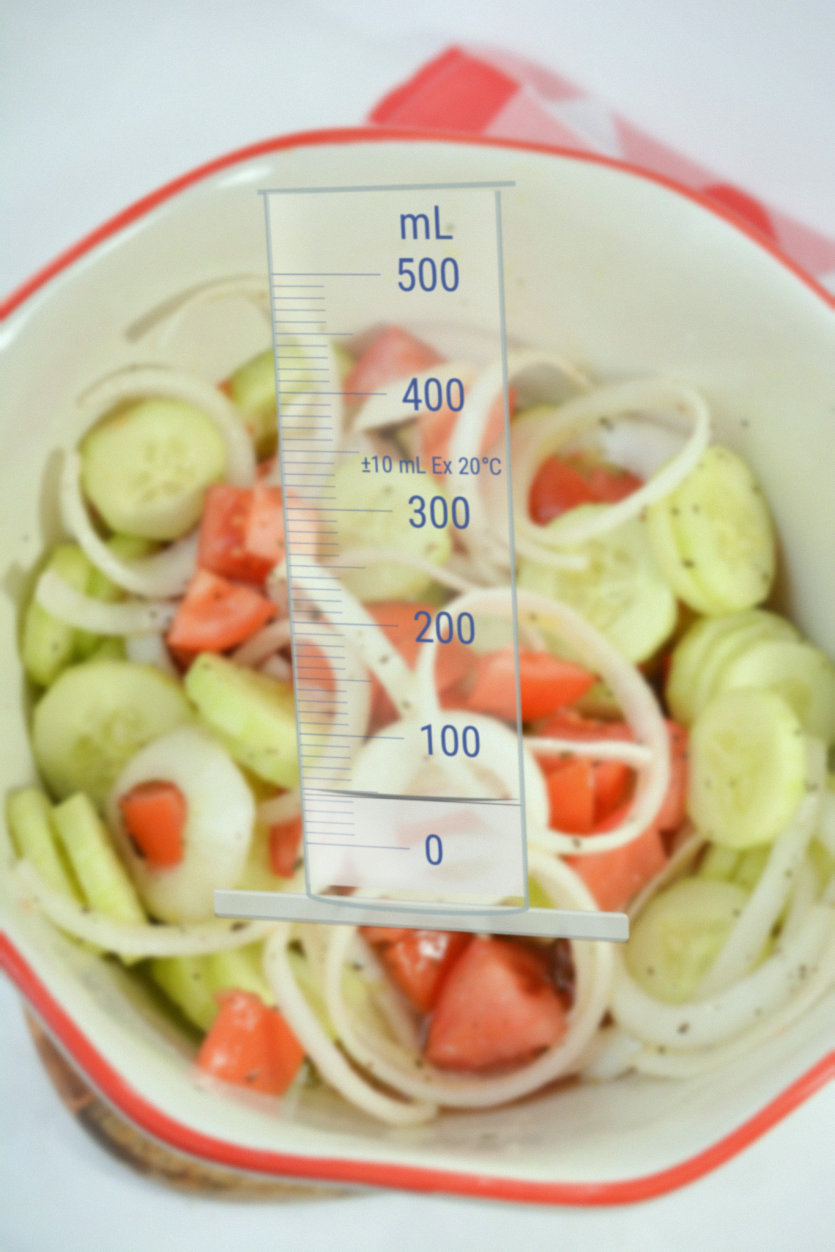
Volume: mL 45
